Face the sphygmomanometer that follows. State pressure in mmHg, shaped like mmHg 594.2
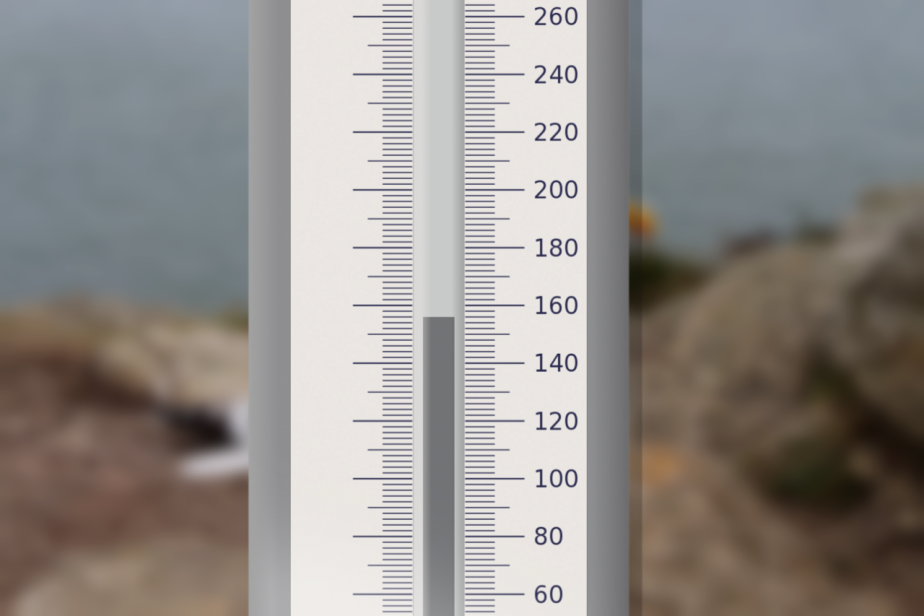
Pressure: mmHg 156
